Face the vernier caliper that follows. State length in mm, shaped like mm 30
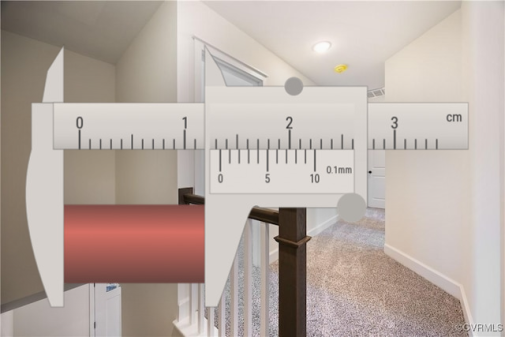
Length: mm 13.4
